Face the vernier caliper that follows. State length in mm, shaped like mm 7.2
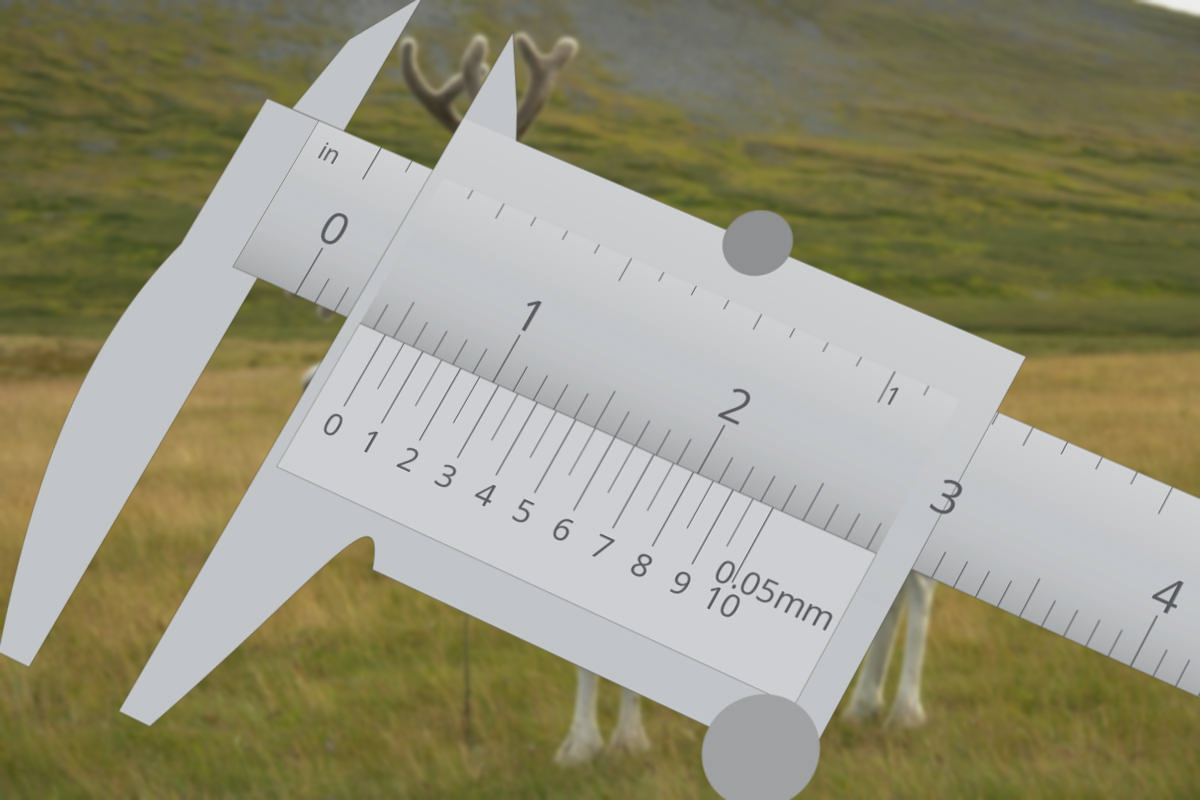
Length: mm 4.6
